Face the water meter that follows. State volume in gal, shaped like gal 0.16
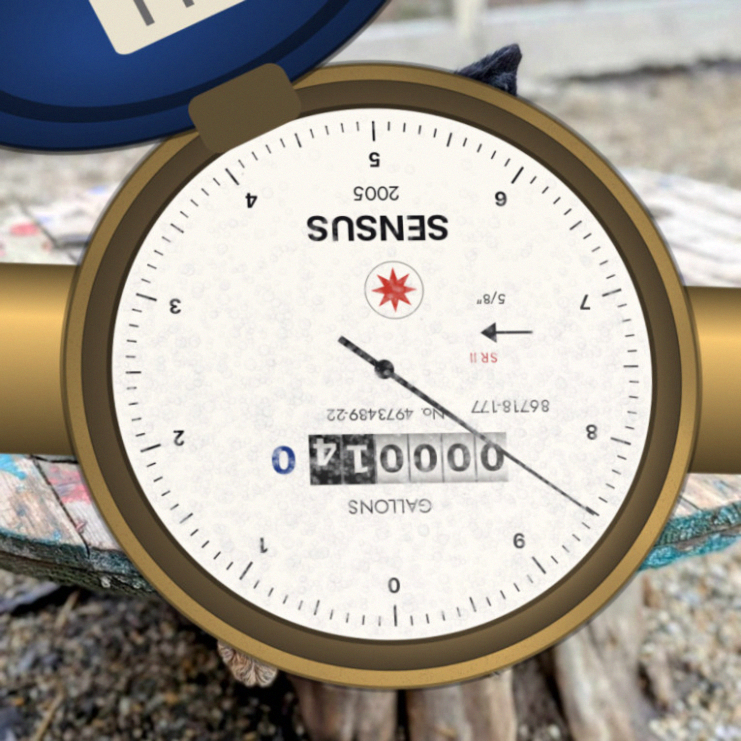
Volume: gal 138.5
